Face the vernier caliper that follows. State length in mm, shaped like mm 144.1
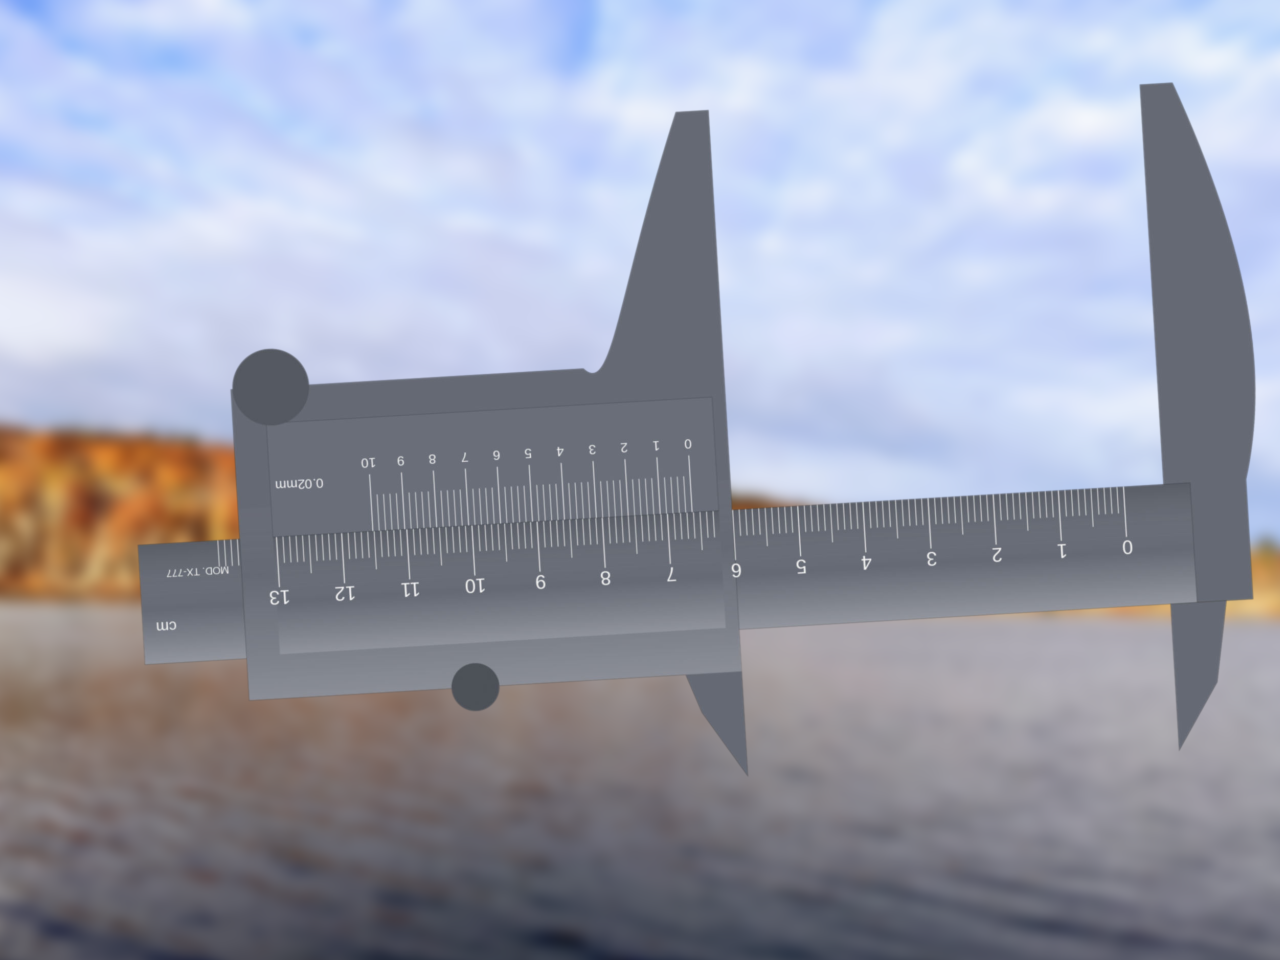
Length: mm 66.2
